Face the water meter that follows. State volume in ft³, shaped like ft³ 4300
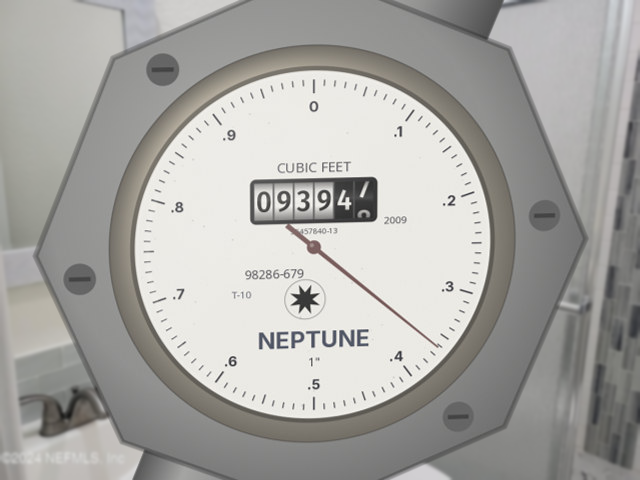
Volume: ft³ 93947.36
